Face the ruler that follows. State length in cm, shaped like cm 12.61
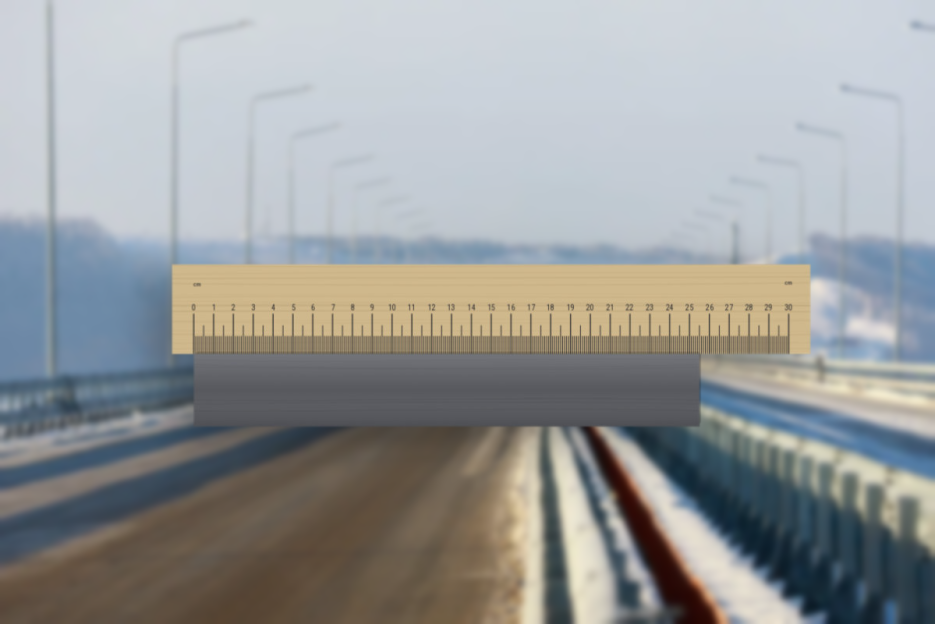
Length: cm 25.5
